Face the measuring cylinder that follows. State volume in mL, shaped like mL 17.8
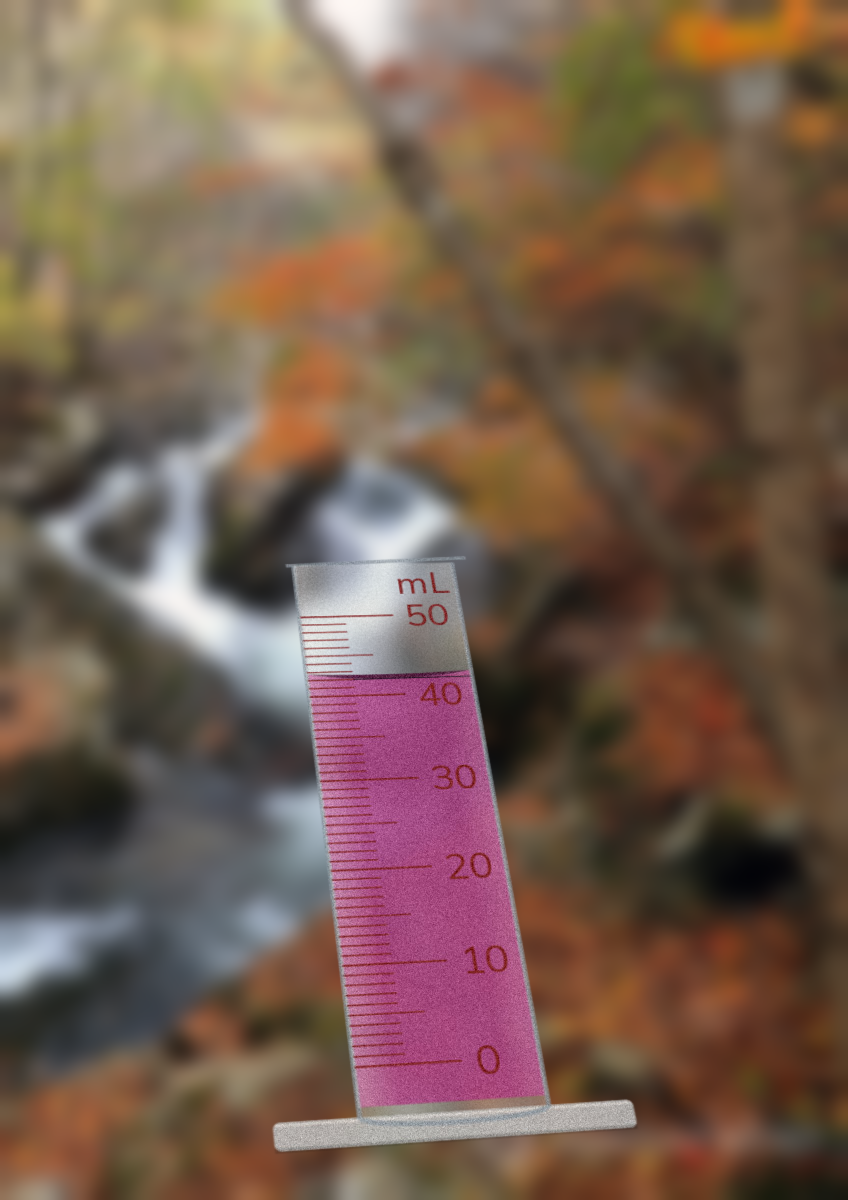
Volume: mL 42
